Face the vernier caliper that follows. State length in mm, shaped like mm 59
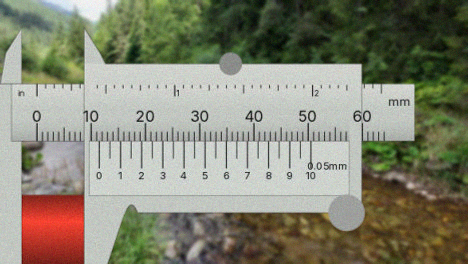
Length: mm 11.5
